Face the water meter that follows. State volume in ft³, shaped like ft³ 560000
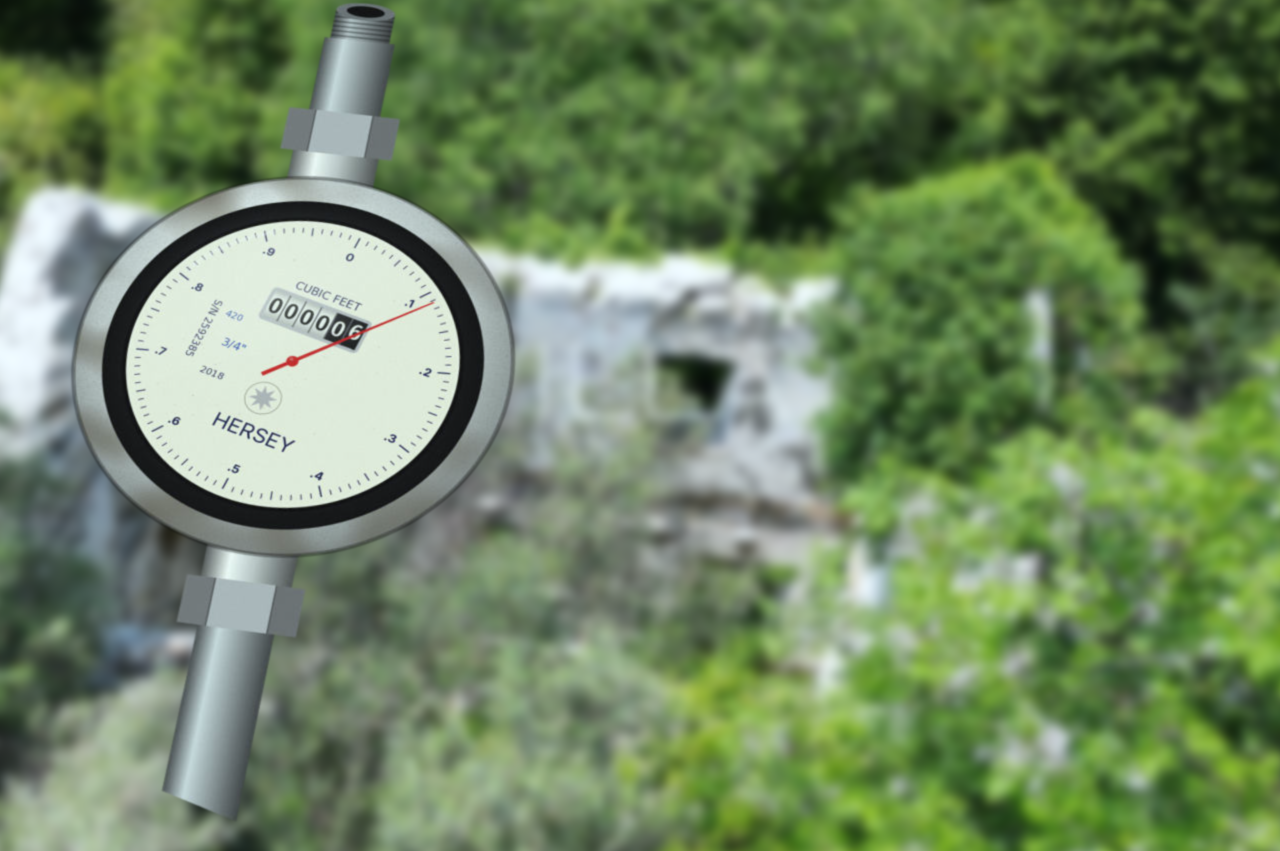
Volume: ft³ 6.11
